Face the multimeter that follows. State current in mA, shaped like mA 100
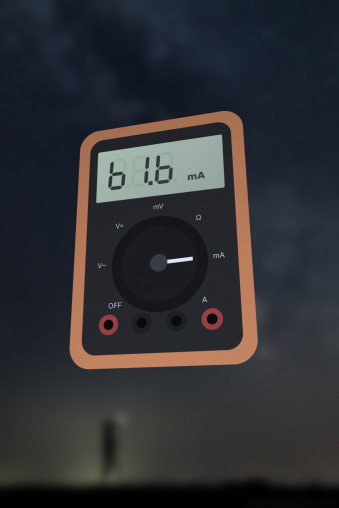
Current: mA 61.6
